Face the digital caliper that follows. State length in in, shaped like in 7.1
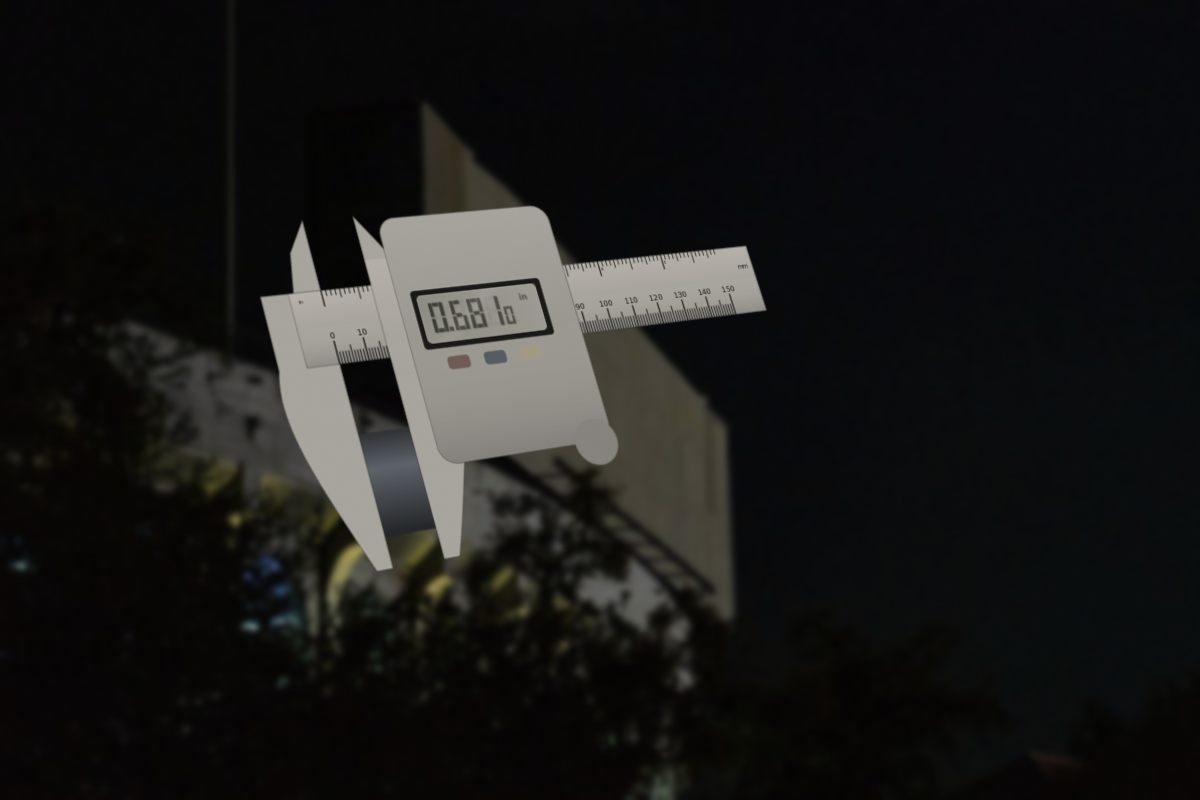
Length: in 0.6810
